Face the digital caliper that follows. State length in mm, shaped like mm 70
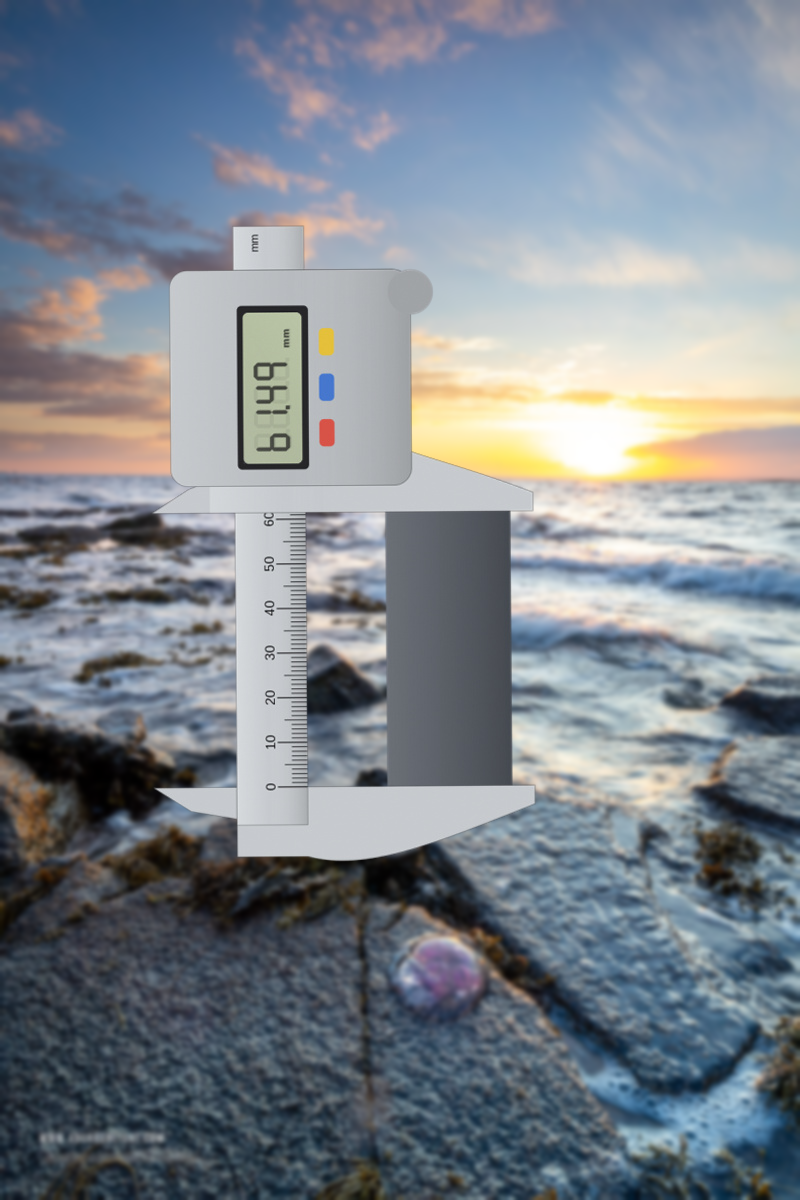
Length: mm 61.49
